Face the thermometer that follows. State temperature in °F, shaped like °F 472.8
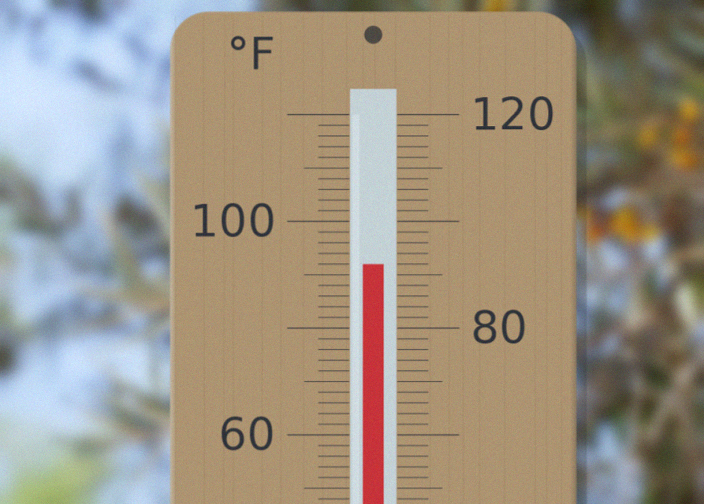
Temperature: °F 92
